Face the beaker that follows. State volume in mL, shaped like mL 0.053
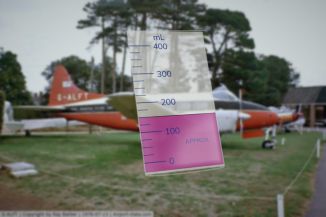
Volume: mL 150
